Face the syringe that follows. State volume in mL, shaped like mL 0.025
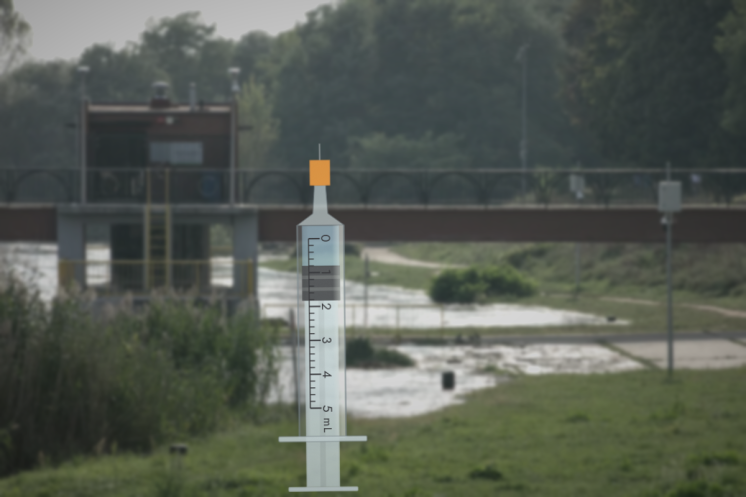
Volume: mL 0.8
